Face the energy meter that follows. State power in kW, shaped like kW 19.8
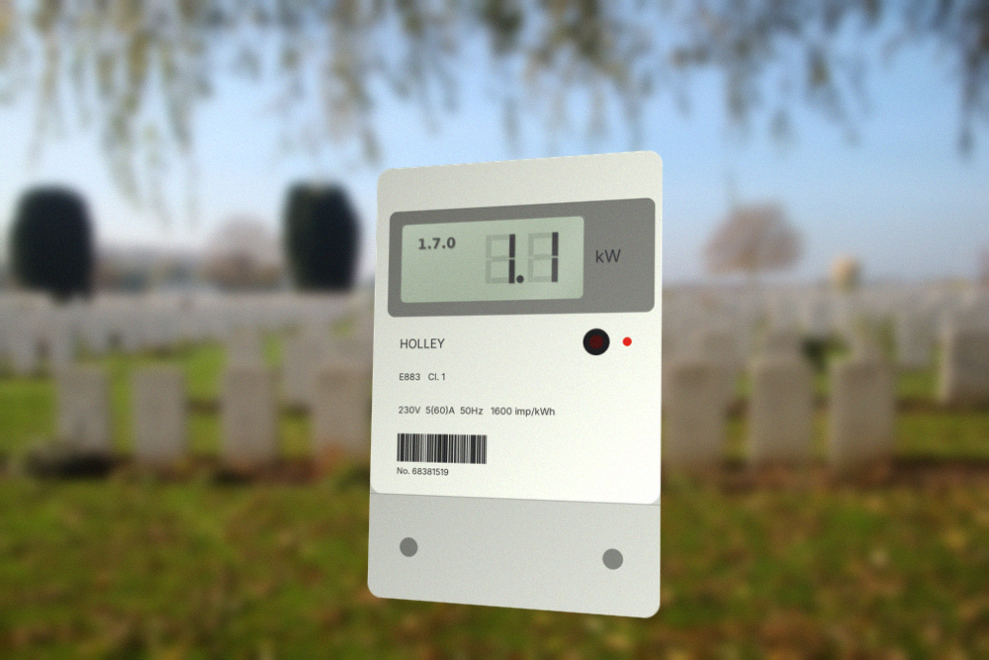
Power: kW 1.1
